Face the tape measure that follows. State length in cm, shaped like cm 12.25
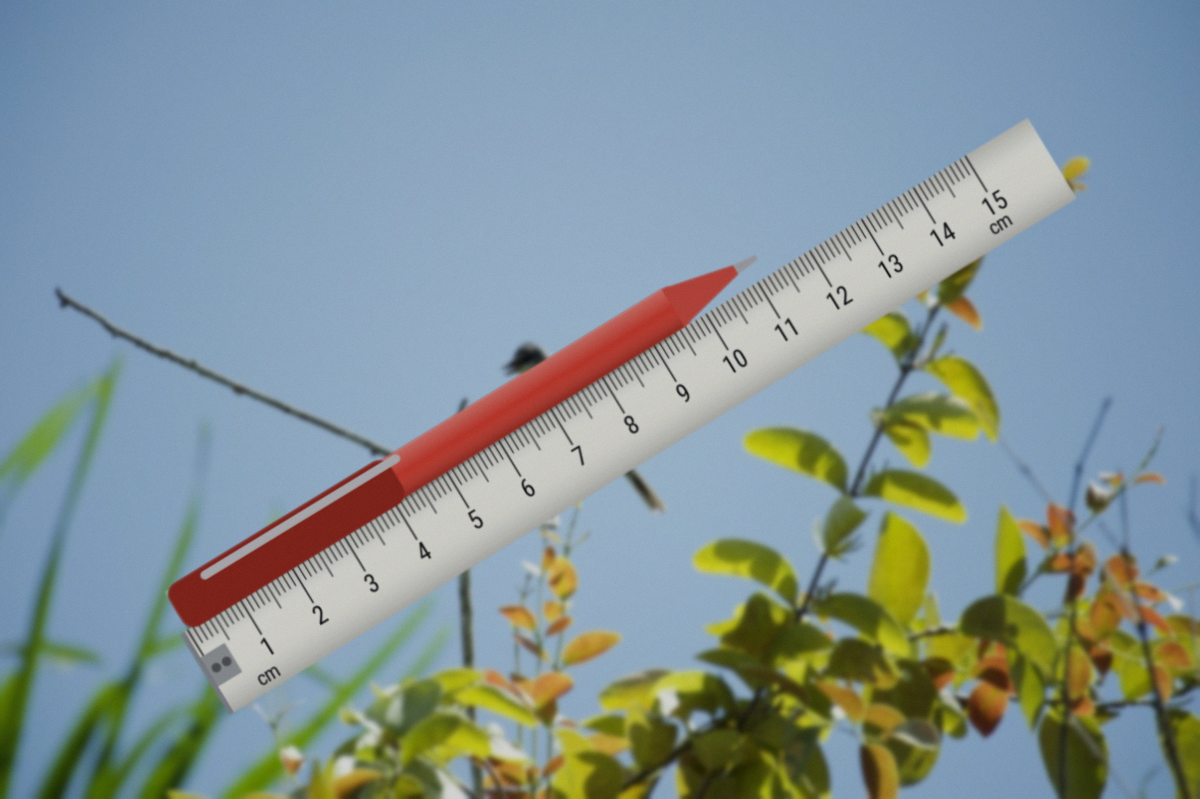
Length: cm 11.2
